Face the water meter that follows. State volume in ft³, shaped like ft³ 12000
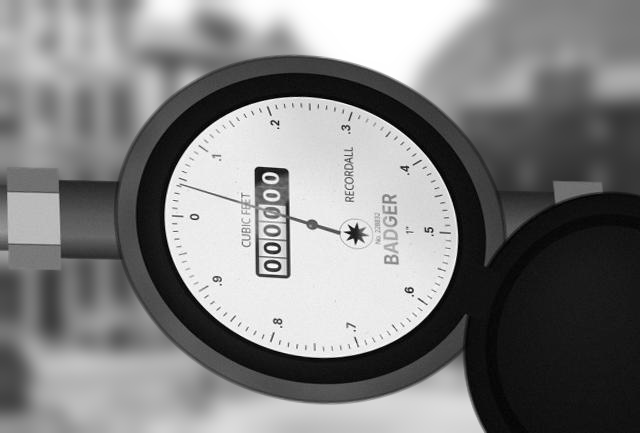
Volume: ft³ 0.04
